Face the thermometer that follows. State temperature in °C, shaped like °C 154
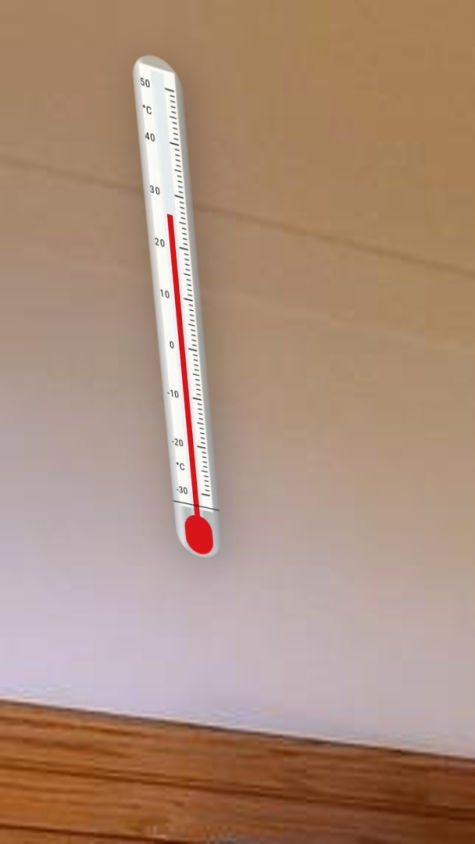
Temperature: °C 26
